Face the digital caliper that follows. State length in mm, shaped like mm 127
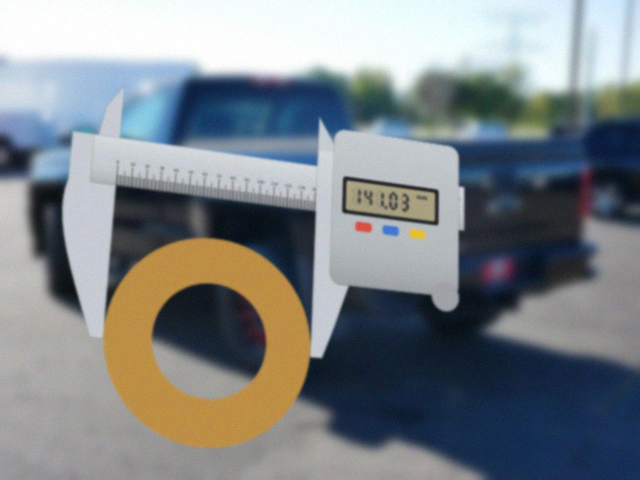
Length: mm 141.03
